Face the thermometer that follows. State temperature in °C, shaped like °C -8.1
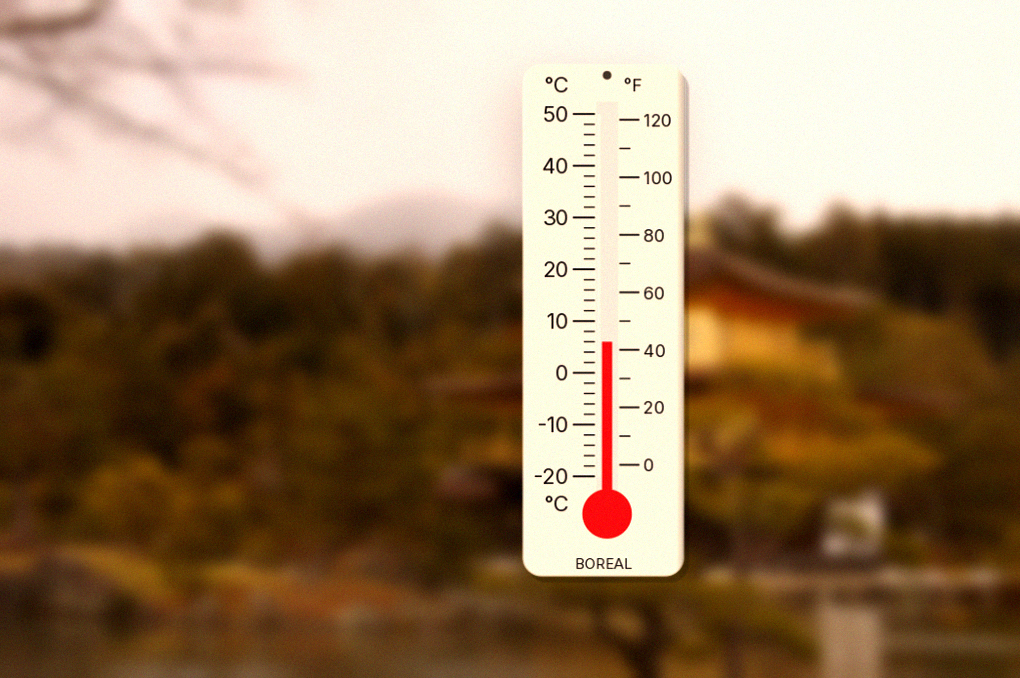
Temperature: °C 6
